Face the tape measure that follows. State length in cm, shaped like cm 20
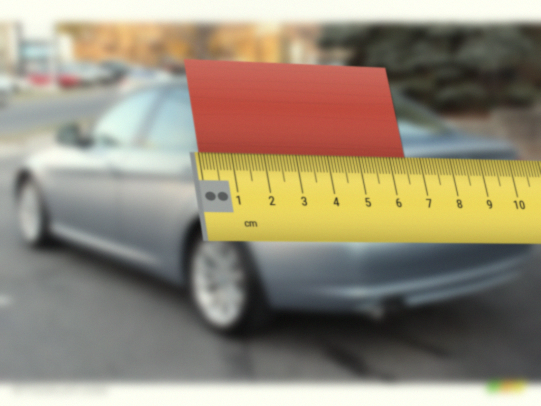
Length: cm 6.5
